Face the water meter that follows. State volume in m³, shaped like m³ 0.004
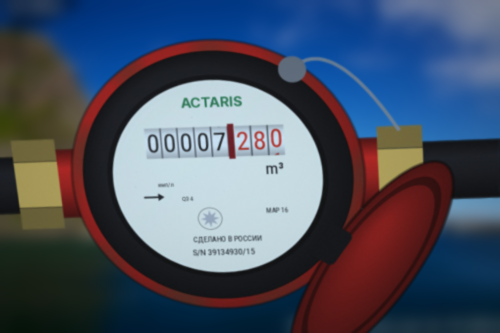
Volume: m³ 7.280
